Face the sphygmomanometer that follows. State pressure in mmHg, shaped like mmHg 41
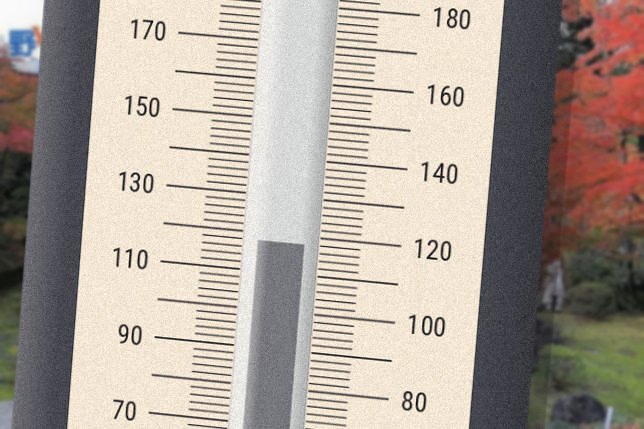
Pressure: mmHg 118
